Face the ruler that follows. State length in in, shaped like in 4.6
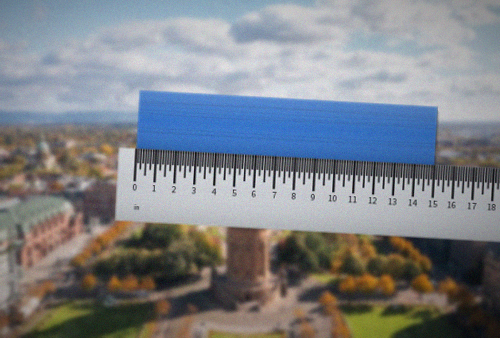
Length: in 15
